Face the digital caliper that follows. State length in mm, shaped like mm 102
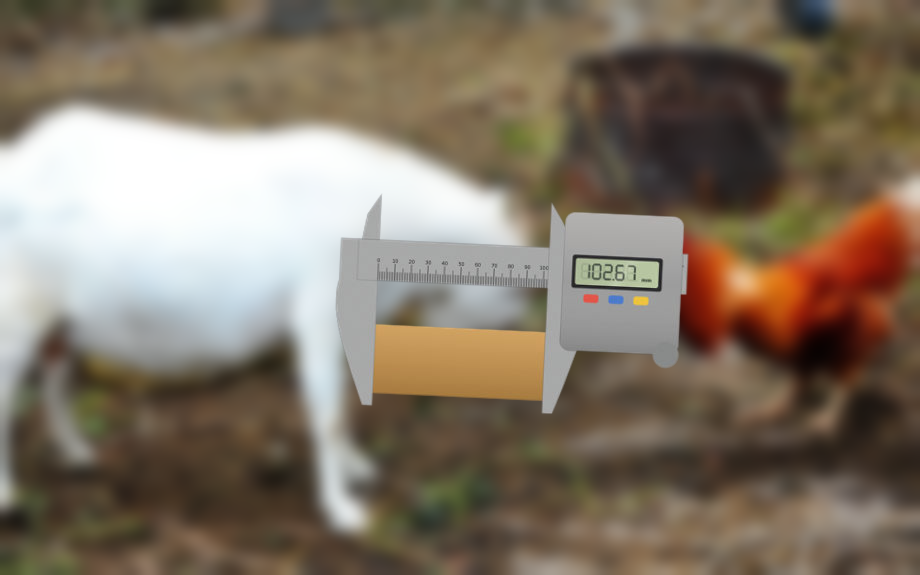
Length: mm 102.67
